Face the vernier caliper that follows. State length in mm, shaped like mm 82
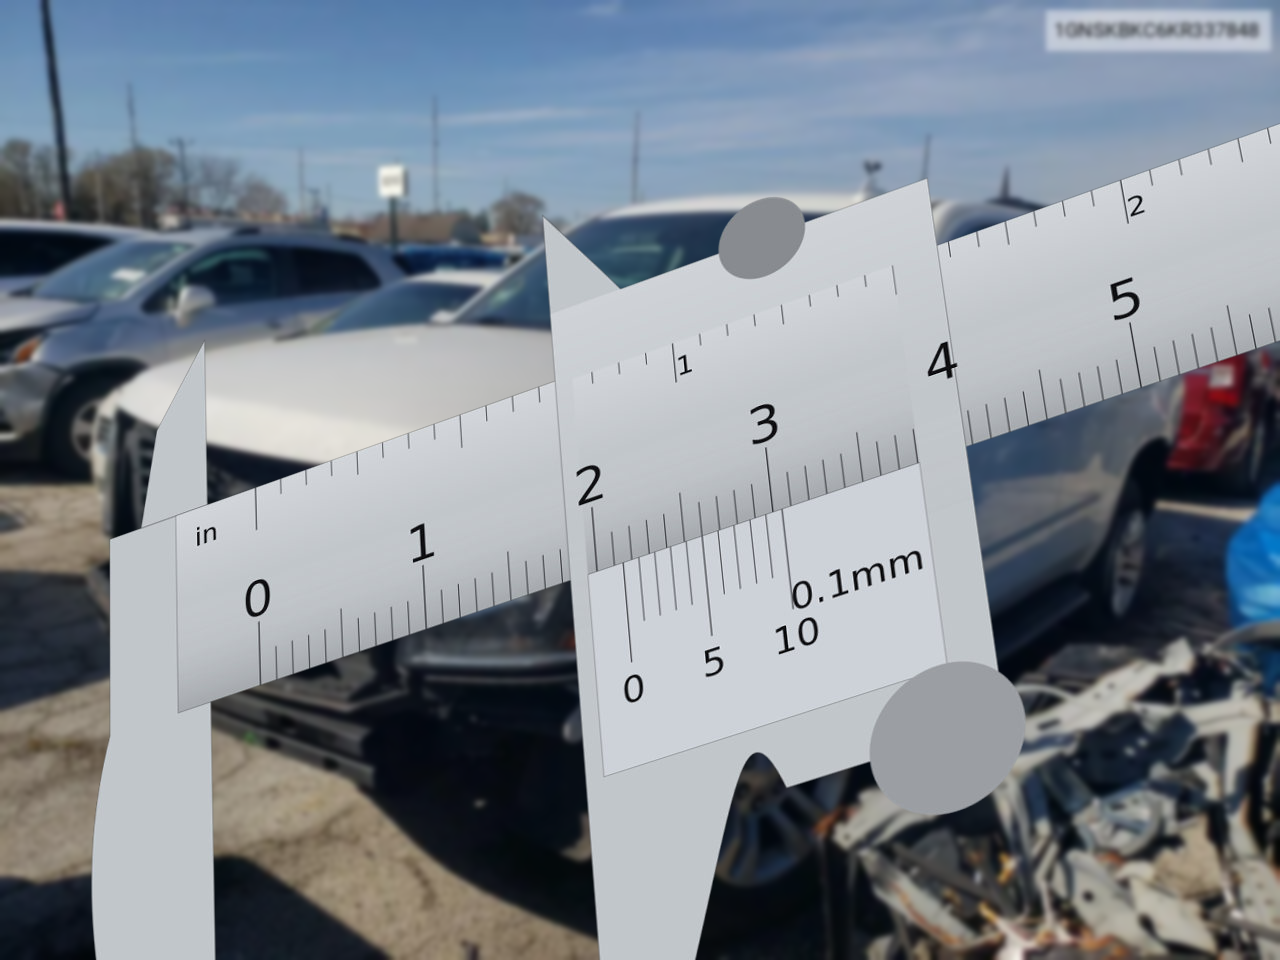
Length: mm 21.5
